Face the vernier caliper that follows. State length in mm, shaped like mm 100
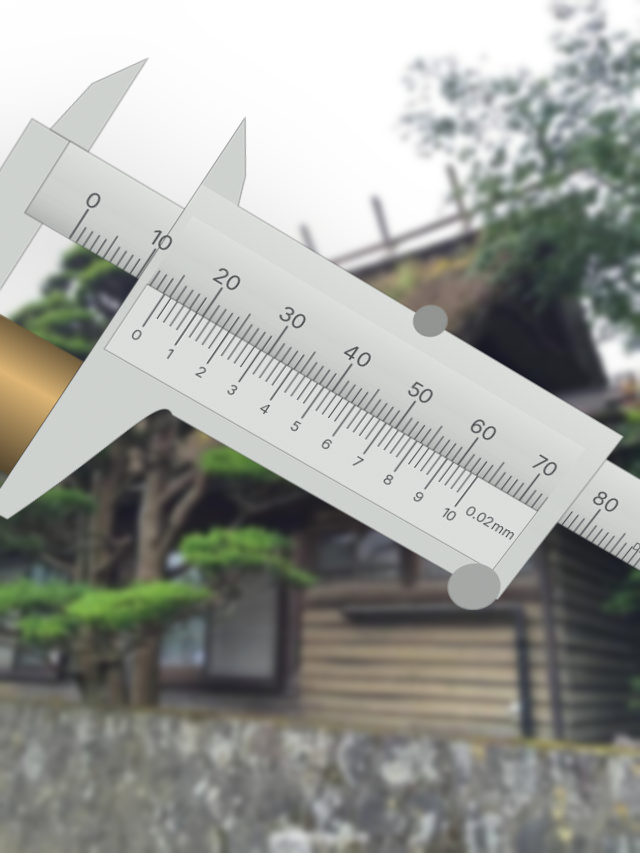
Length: mm 14.2
